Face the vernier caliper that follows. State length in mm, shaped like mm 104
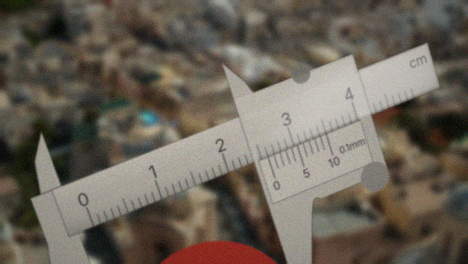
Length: mm 26.0
